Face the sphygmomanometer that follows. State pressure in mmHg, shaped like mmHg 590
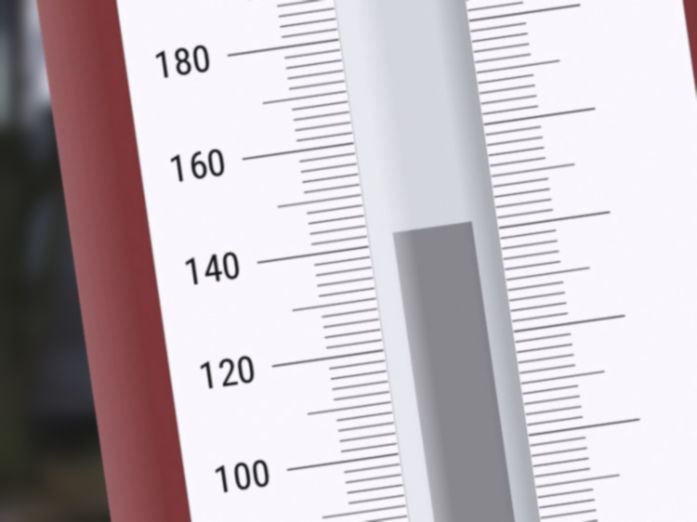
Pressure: mmHg 142
